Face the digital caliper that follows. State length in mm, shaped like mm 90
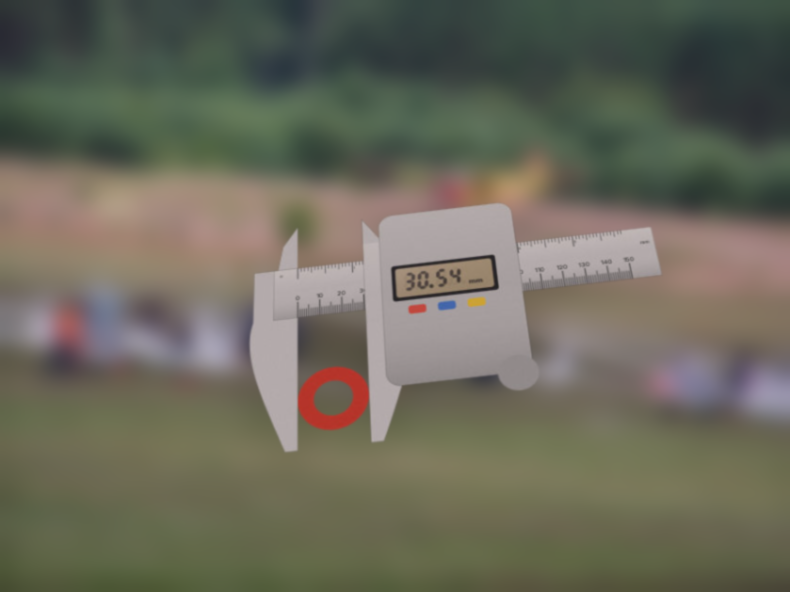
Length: mm 30.54
